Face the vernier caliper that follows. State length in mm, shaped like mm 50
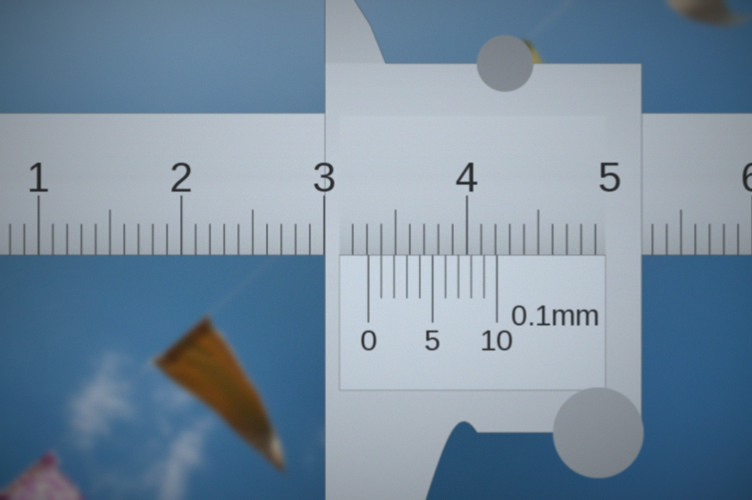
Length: mm 33.1
